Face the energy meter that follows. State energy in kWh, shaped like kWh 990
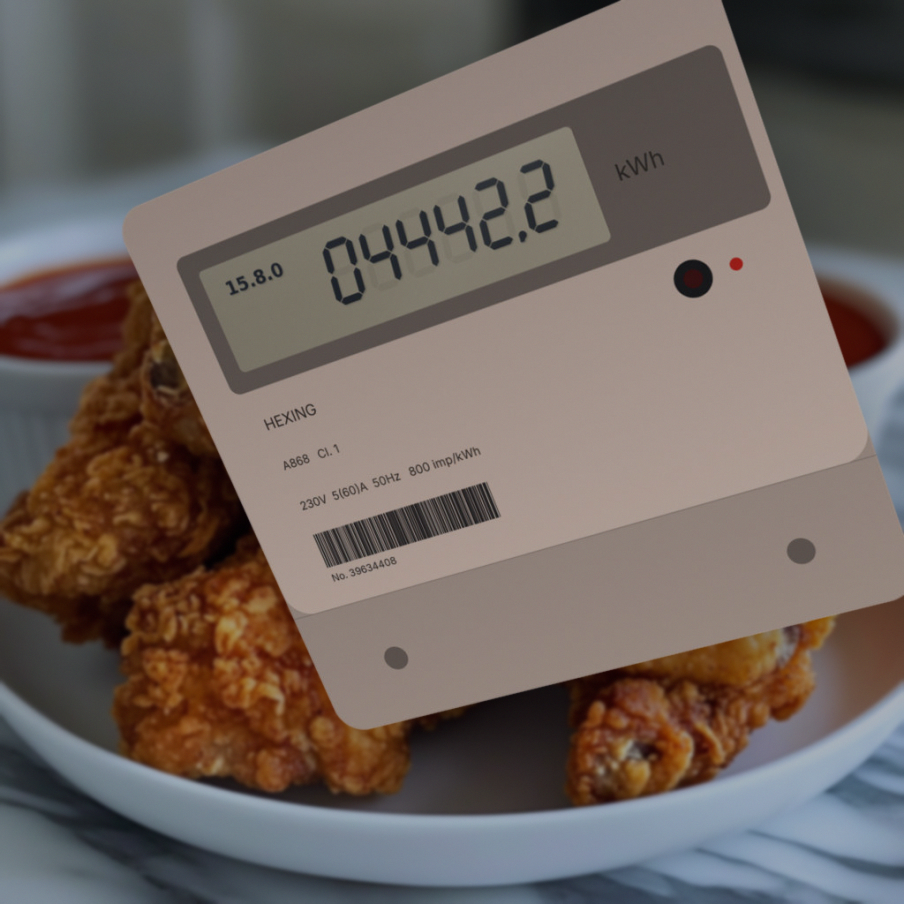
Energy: kWh 4442.2
